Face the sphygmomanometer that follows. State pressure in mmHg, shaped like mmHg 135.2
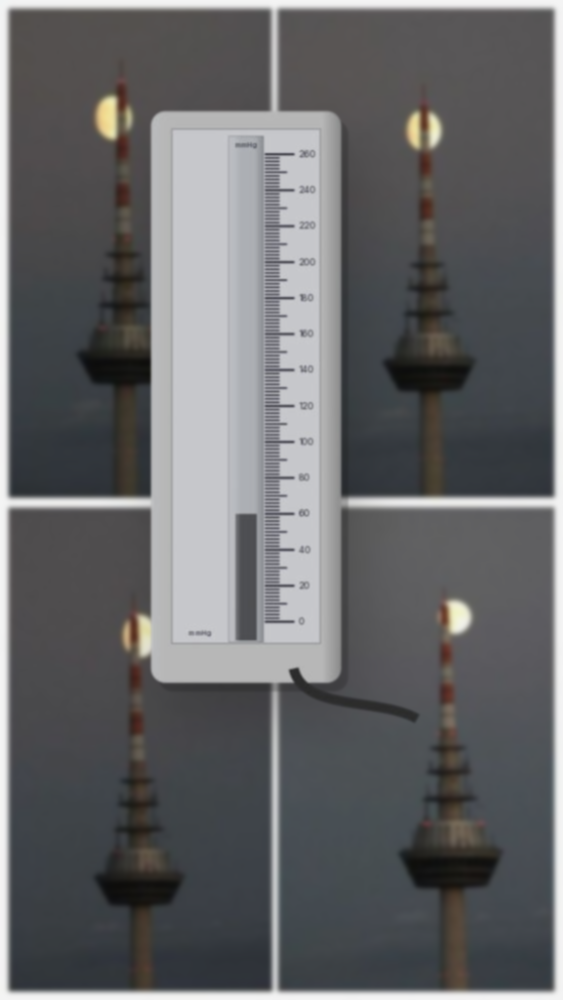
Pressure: mmHg 60
